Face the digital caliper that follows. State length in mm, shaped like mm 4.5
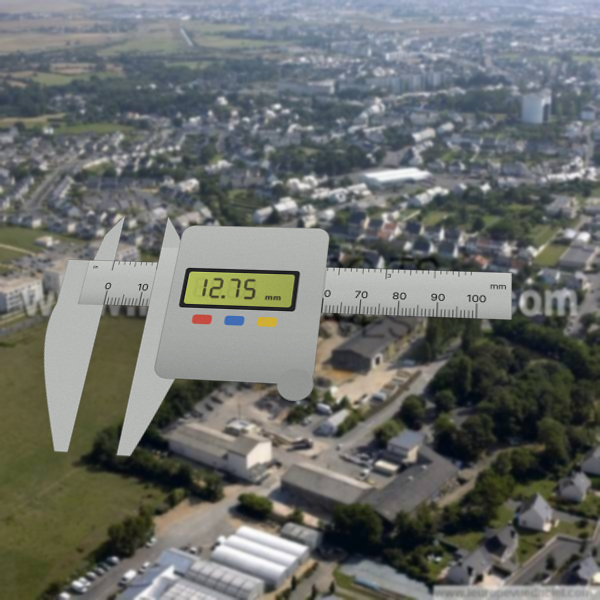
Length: mm 12.75
